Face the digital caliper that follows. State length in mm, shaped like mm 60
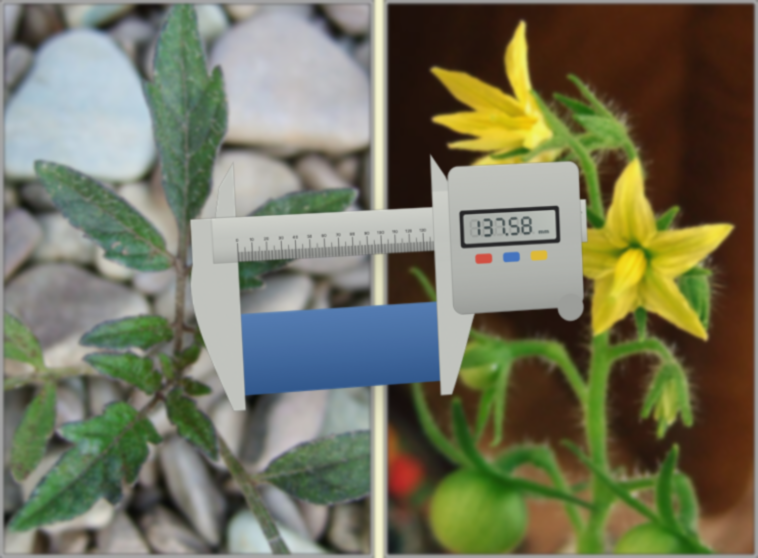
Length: mm 137.58
